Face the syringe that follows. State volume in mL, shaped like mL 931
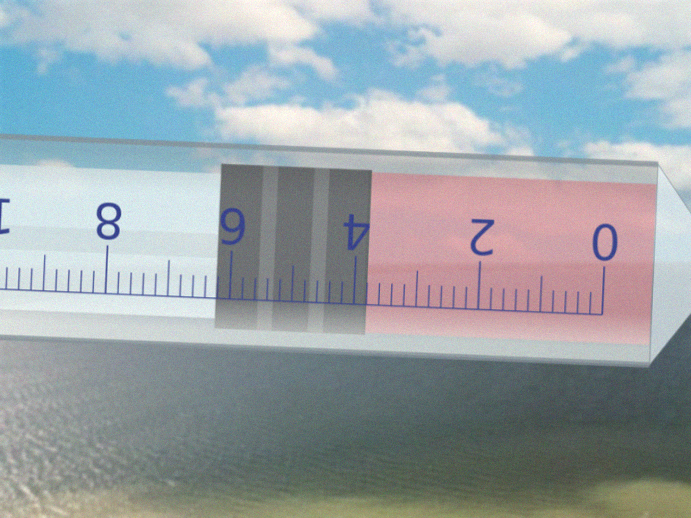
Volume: mL 3.8
